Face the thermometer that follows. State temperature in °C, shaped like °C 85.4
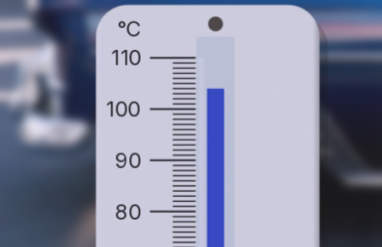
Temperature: °C 104
